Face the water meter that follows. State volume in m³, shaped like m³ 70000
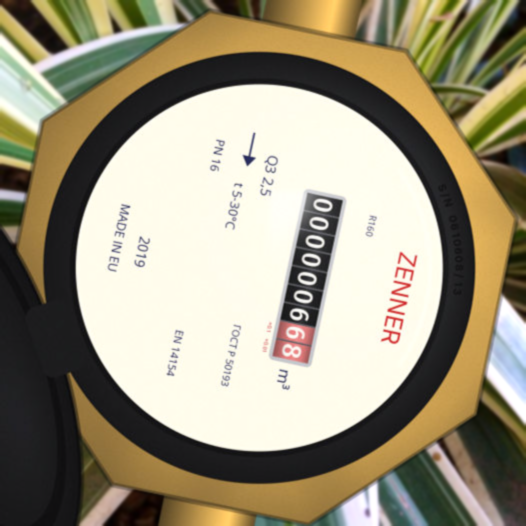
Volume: m³ 6.68
